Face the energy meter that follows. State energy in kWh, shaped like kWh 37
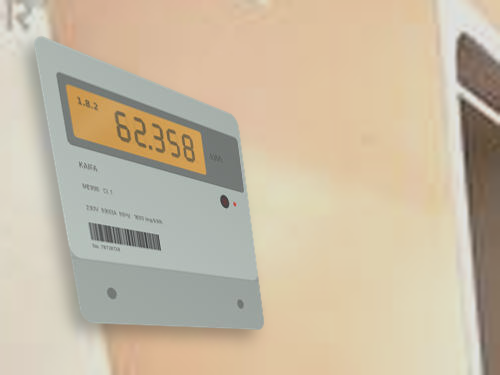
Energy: kWh 62.358
